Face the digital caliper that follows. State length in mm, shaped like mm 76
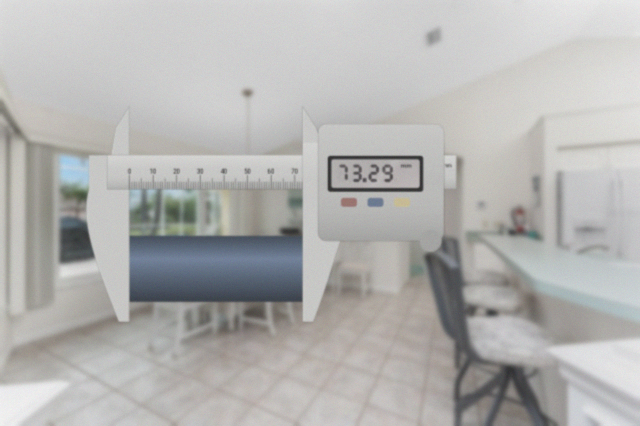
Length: mm 73.29
